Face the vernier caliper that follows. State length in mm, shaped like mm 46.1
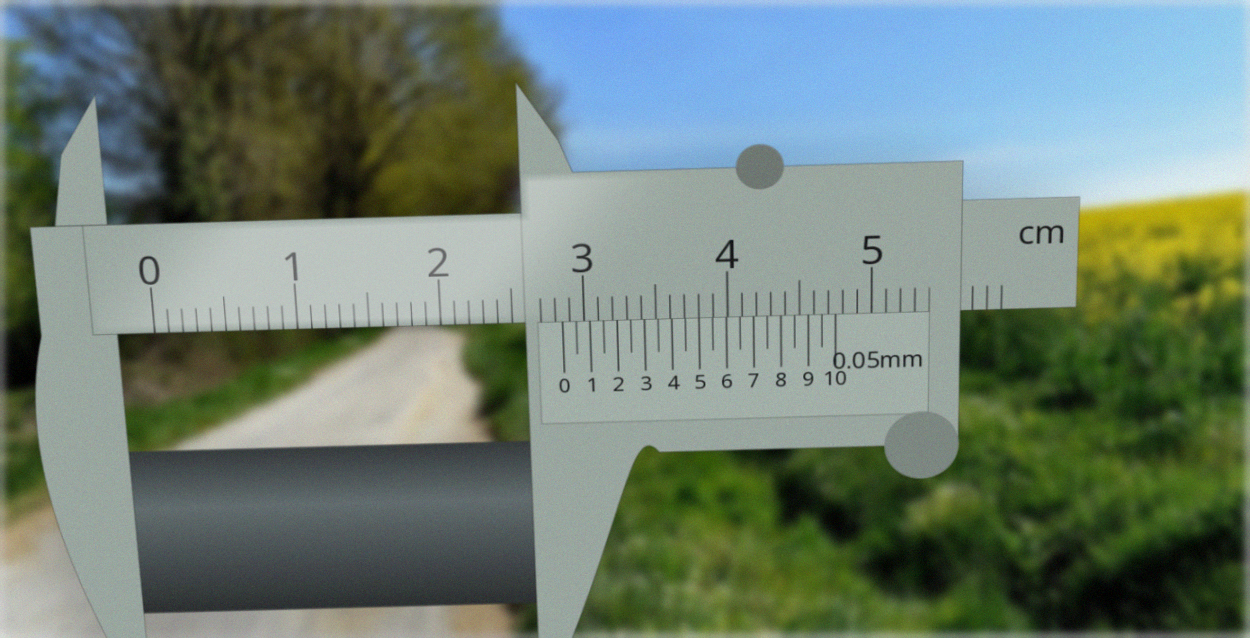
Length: mm 28.5
